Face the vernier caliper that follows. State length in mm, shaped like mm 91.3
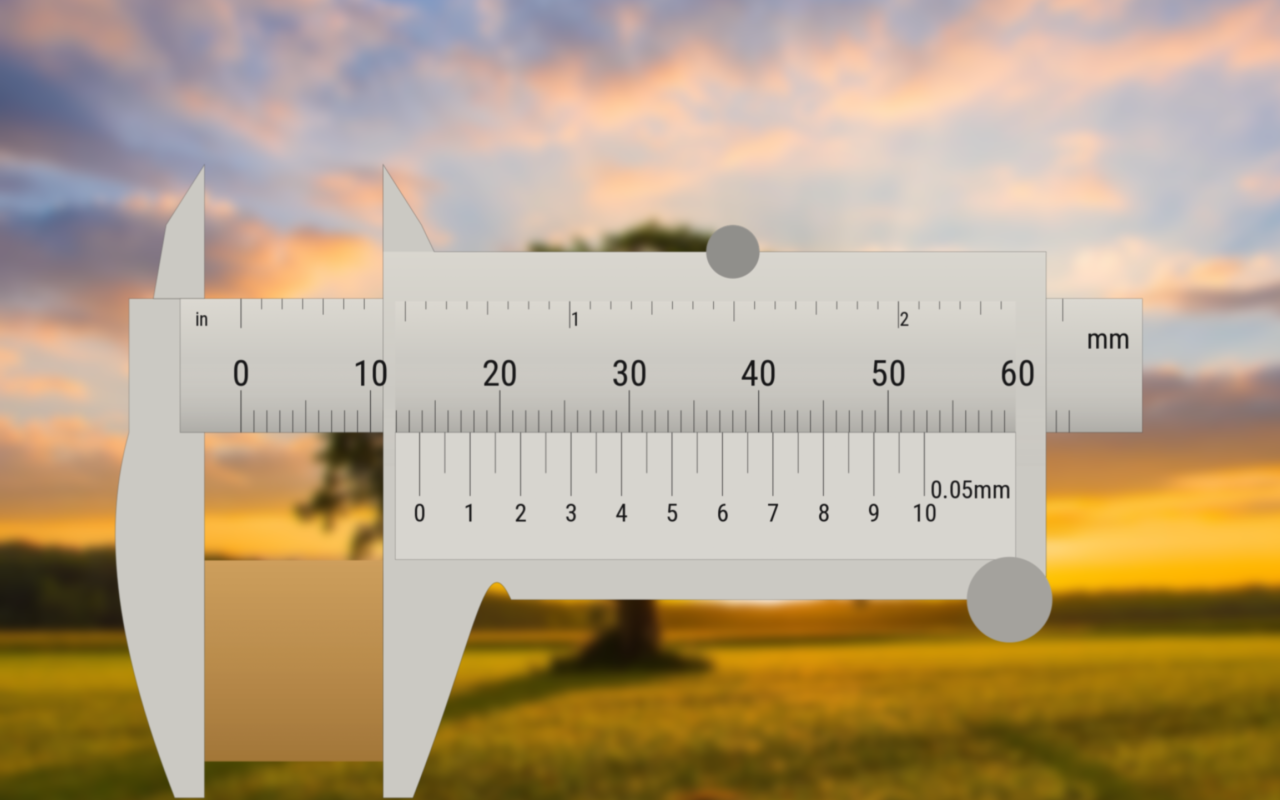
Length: mm 13.8
